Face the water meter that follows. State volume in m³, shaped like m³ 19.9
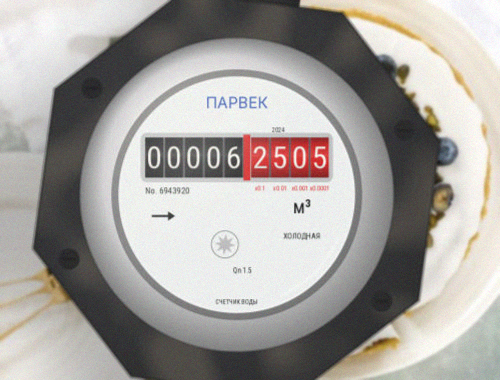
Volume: m³ 6.2505
